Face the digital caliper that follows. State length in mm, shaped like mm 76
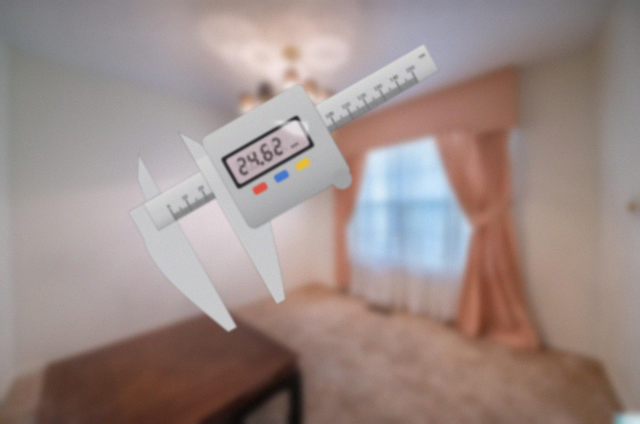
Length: mm 24.62
